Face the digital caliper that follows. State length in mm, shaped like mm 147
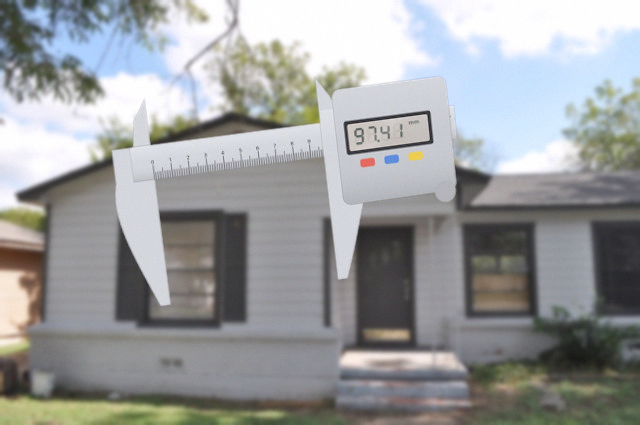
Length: mm 97.41
